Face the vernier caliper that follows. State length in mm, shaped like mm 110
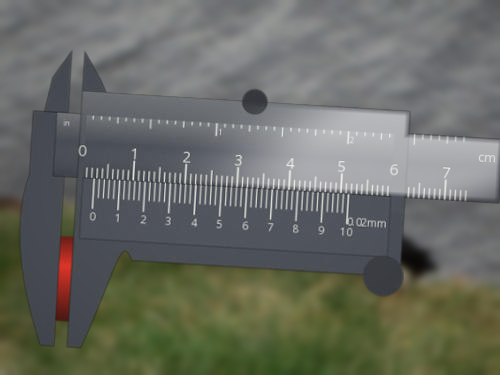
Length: mm 2.5
